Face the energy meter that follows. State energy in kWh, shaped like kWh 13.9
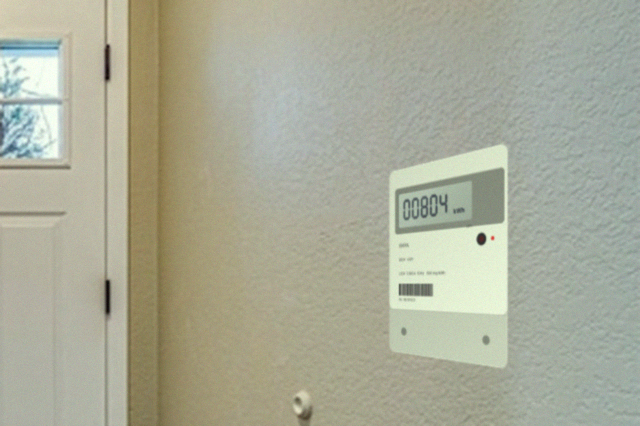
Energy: kWh 804
